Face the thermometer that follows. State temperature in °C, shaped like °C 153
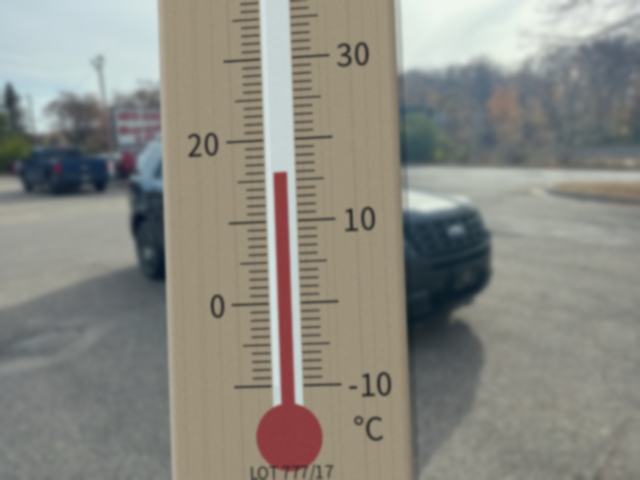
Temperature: °C 16
